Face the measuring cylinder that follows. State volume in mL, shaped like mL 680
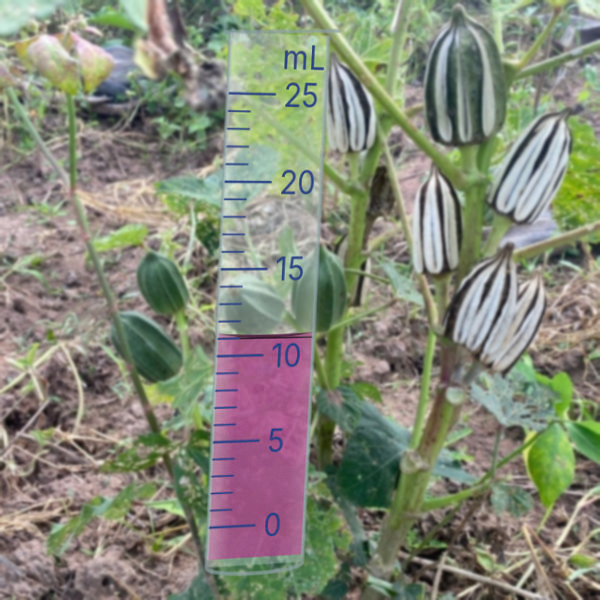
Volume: mL 11
